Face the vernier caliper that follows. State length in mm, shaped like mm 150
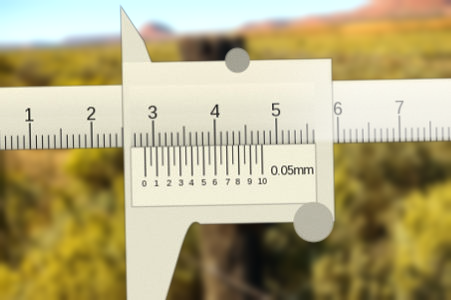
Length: mm 28.6
